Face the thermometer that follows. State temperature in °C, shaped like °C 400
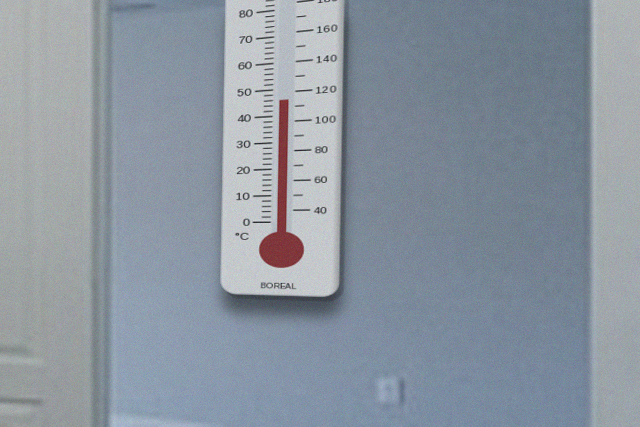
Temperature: °C 46
